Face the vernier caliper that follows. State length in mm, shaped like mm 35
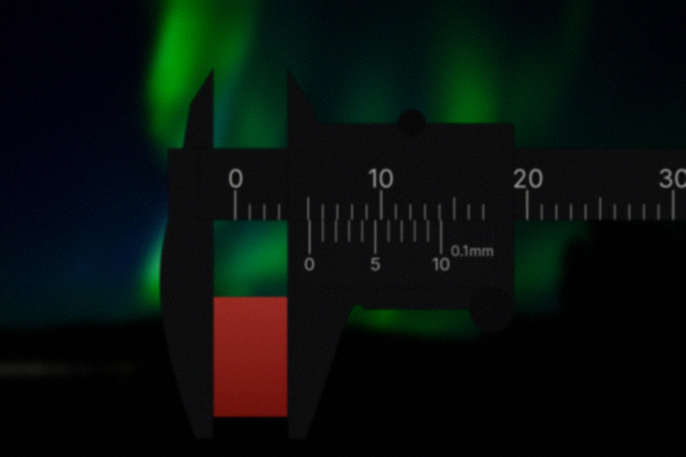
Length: mm 5.1
